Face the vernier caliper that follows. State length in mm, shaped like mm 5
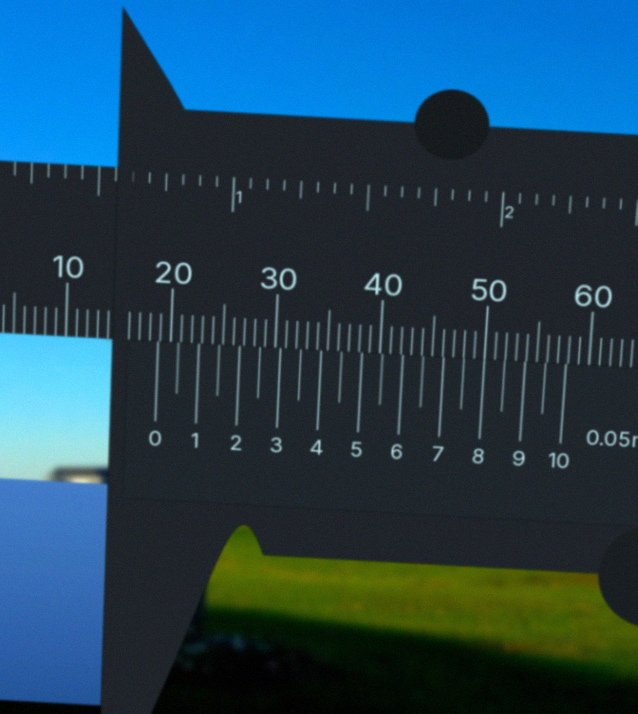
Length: mm 18.8
